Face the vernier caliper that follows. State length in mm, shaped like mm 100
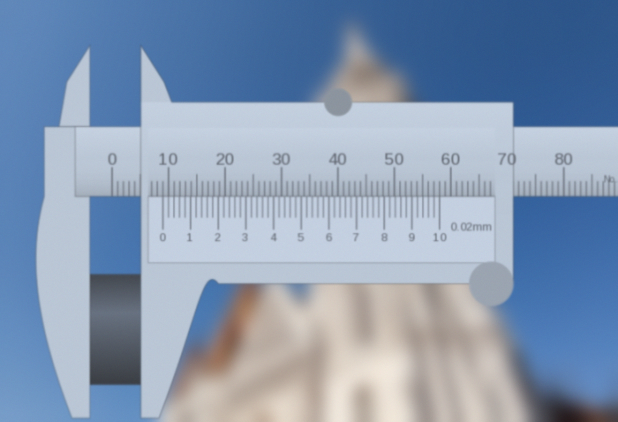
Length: mm 9.0
